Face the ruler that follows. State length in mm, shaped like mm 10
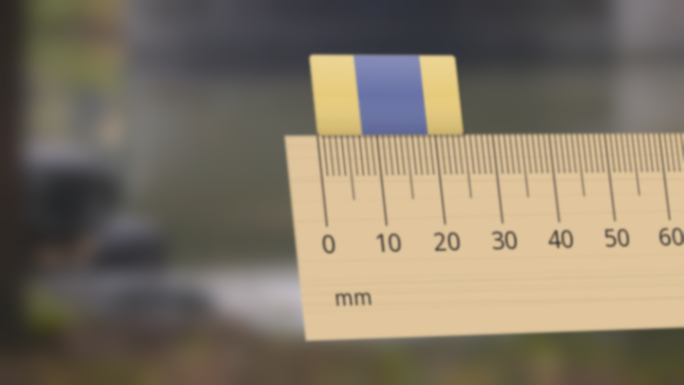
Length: mm 25
